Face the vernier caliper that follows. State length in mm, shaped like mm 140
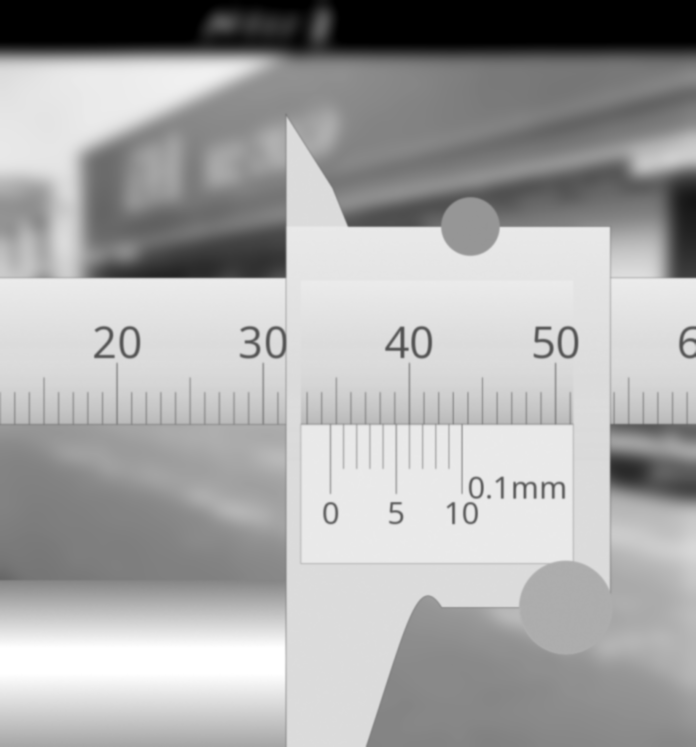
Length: mm 34.6
